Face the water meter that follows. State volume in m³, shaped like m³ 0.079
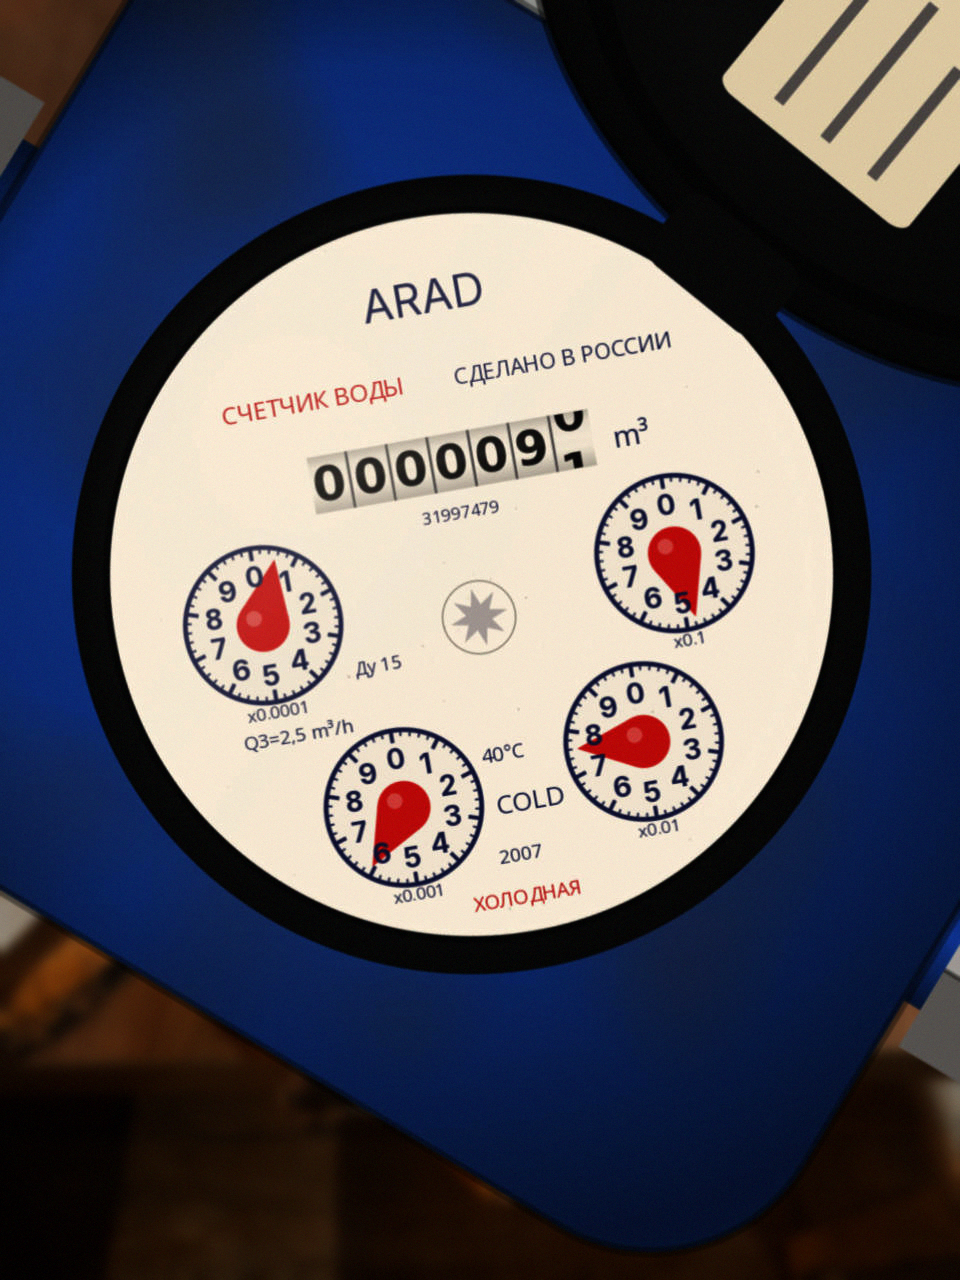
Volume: m³ 90.4760
